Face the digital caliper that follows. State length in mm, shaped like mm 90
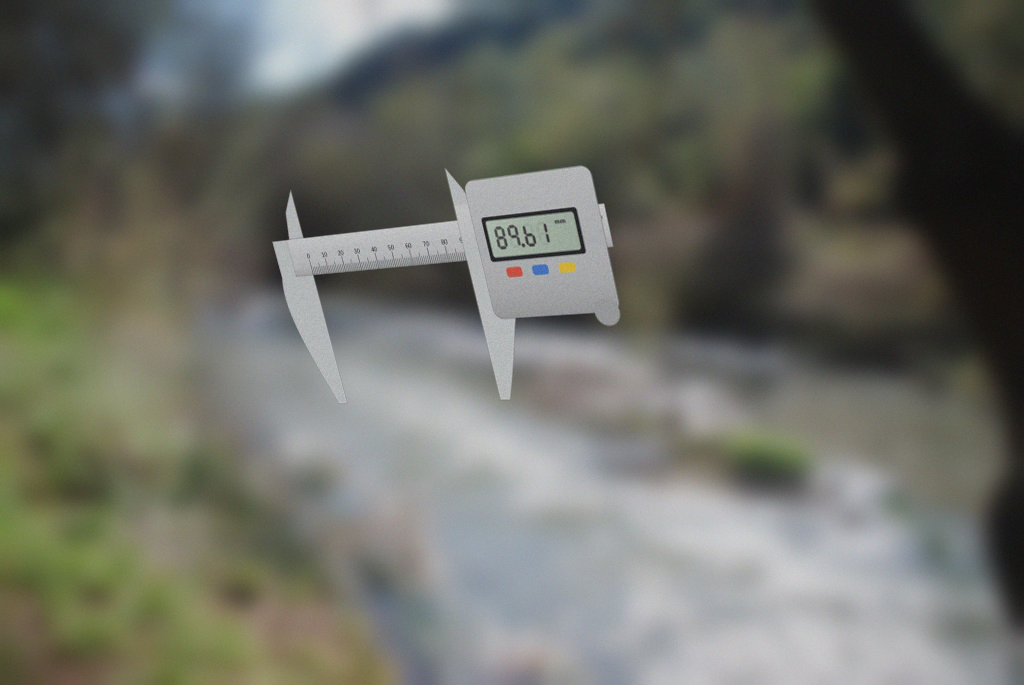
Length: mm 89.61
